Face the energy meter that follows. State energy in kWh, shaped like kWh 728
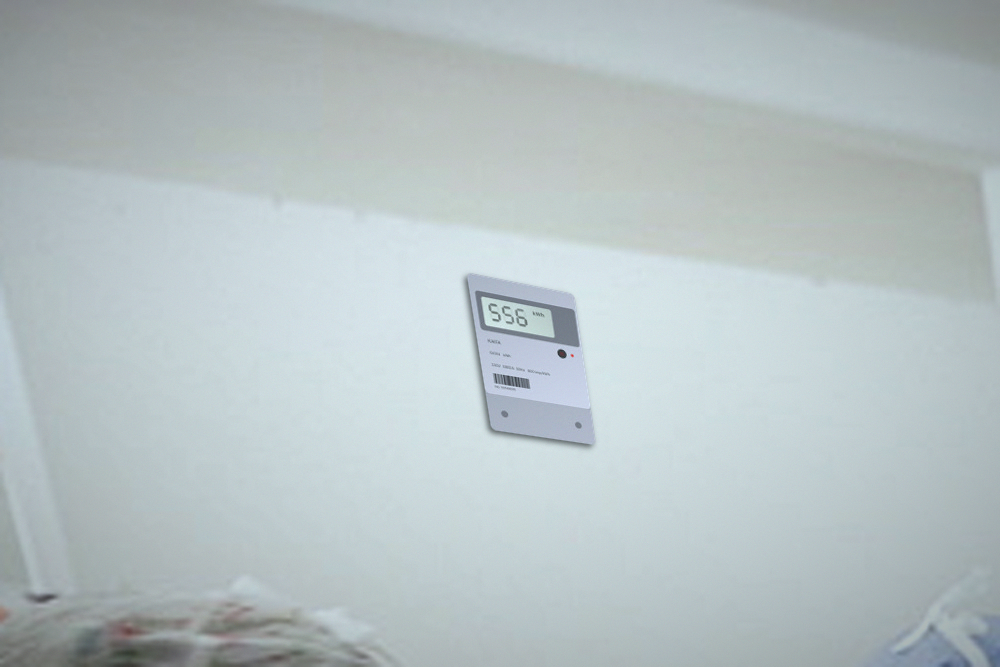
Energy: kWh 556
